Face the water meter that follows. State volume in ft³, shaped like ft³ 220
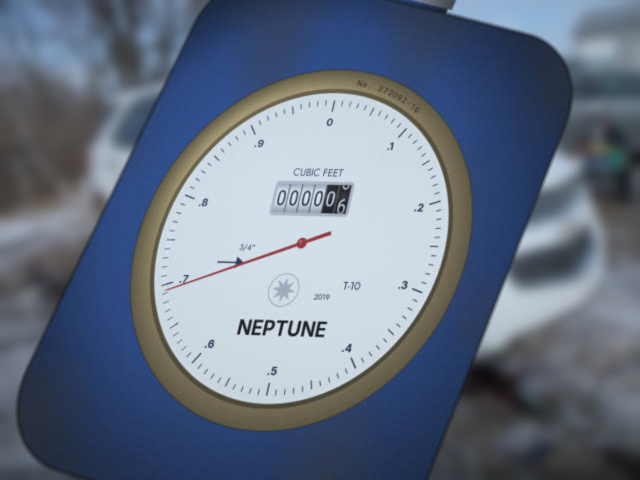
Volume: ft³ 5.69
